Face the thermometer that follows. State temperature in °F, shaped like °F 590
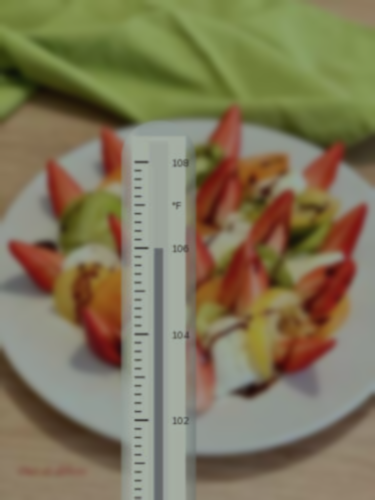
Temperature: °F 106
